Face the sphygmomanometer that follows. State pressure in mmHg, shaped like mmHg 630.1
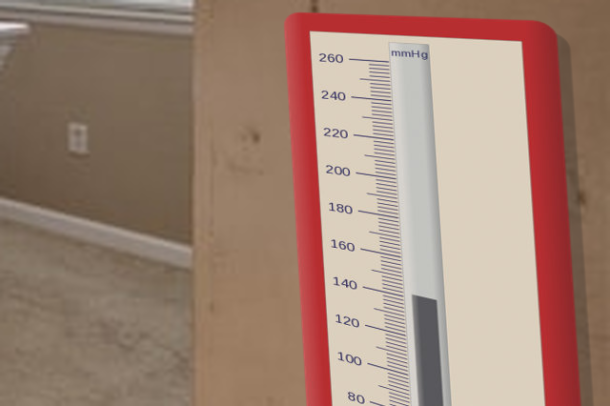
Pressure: mmHg 142
